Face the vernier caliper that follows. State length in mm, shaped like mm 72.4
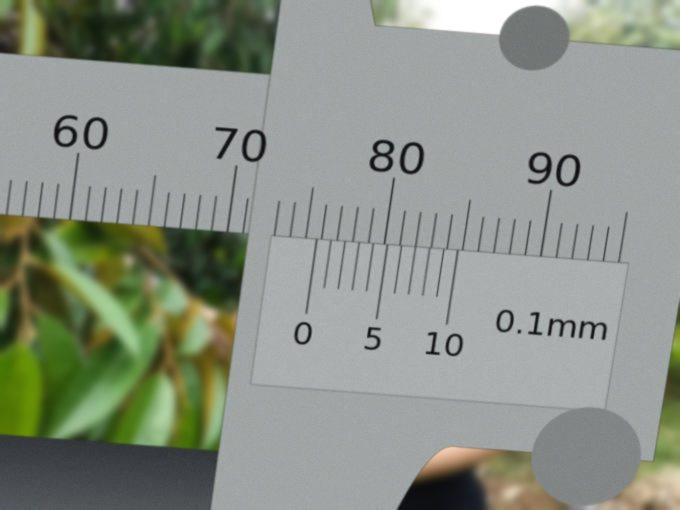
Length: mm 75.7
